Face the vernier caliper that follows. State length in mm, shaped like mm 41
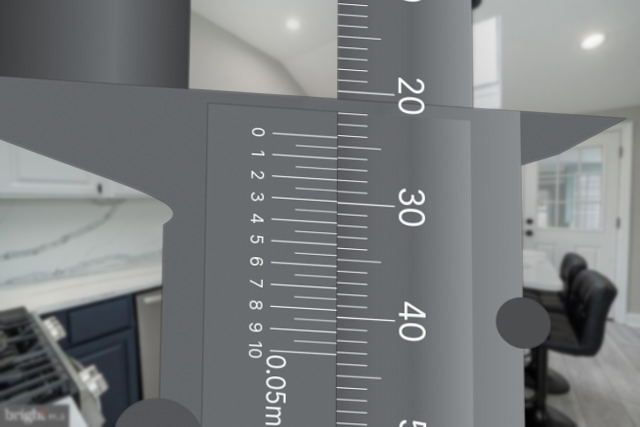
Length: mm 24.2
